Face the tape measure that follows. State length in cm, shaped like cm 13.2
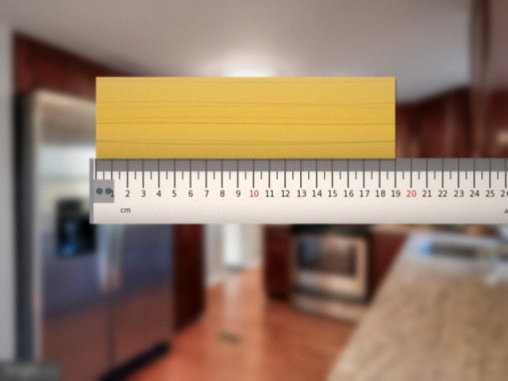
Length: cm 19
